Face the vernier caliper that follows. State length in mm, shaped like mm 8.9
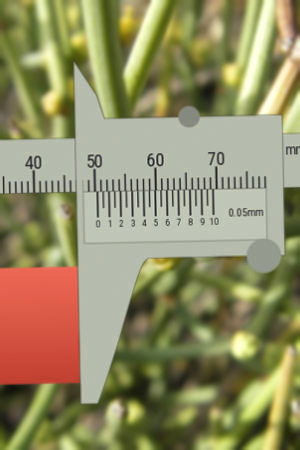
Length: mm 50.4
